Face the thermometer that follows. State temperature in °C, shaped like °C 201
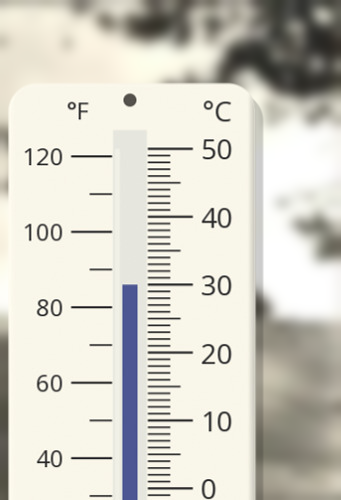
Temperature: °C 30
